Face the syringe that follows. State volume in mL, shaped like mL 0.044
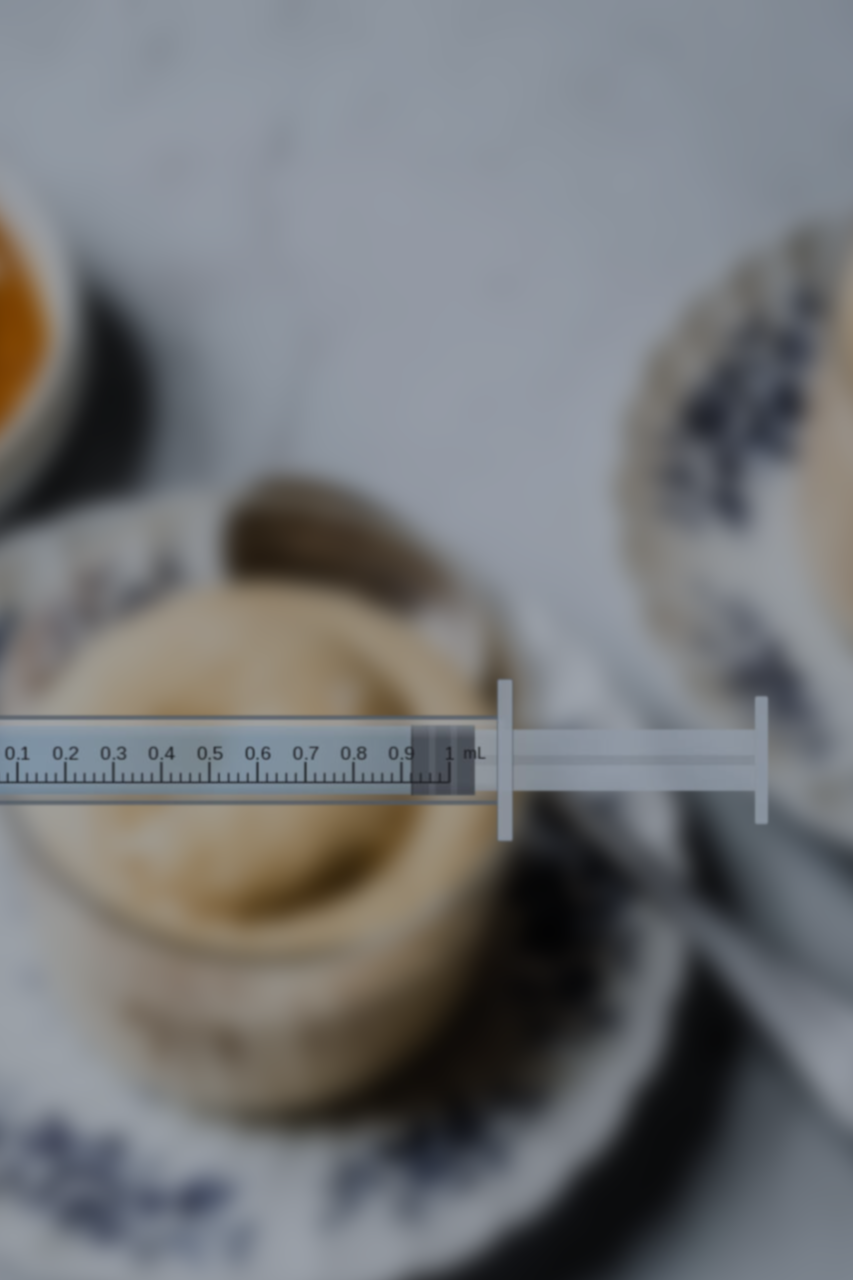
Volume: mL 0.92
